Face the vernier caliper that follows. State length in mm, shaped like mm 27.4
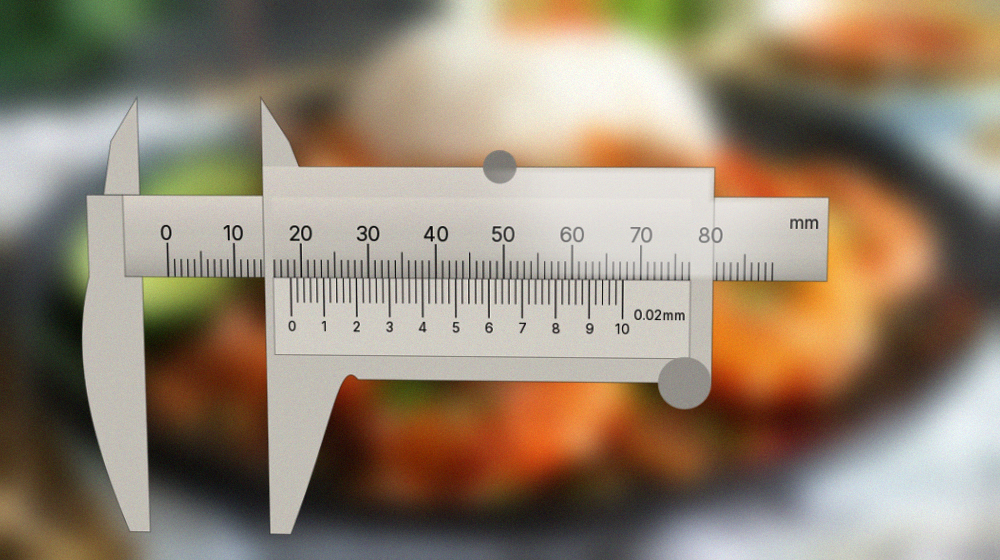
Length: mm 18.4
